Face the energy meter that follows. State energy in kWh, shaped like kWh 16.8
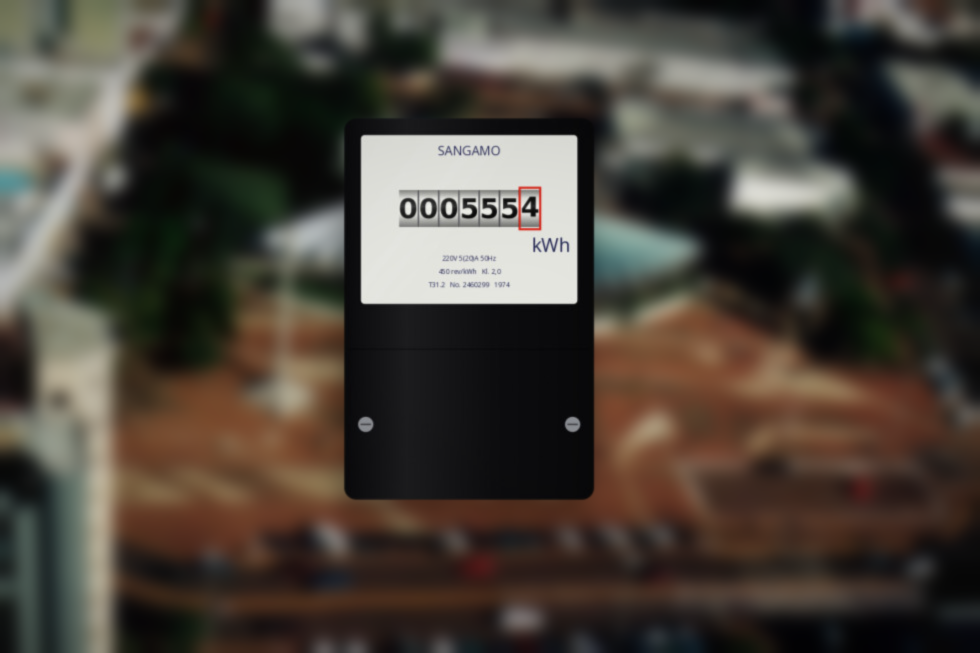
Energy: kWh 555.4
